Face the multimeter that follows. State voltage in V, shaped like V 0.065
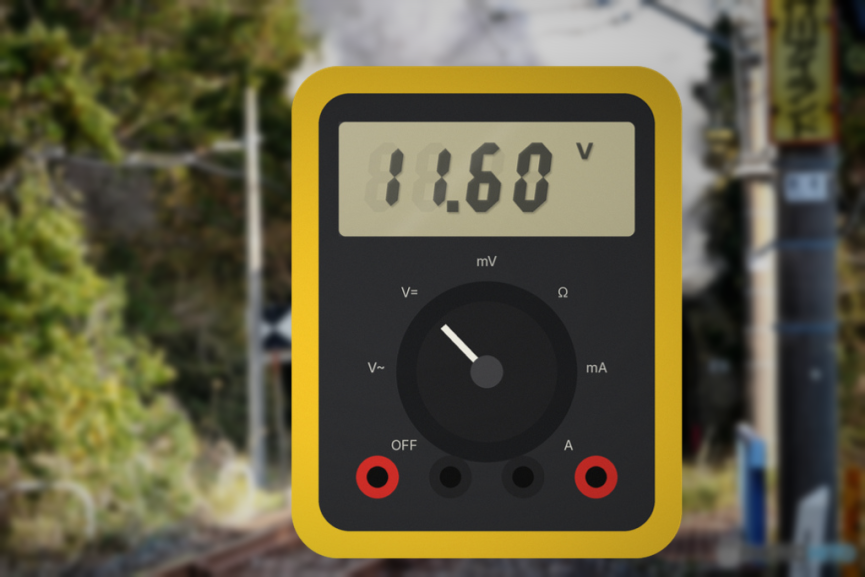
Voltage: V 11.60
